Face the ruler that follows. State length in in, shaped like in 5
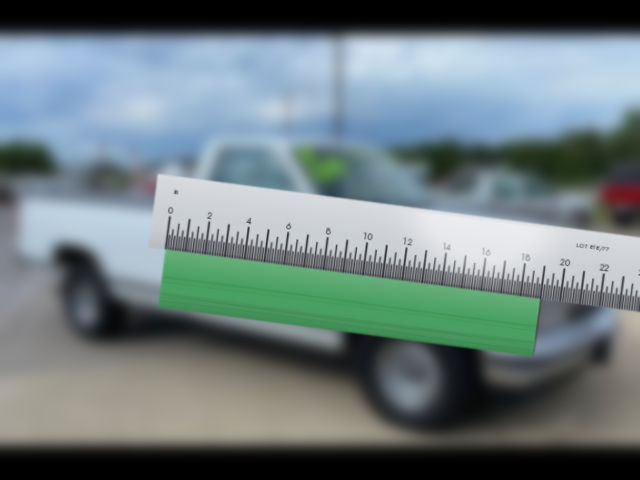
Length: in 19
